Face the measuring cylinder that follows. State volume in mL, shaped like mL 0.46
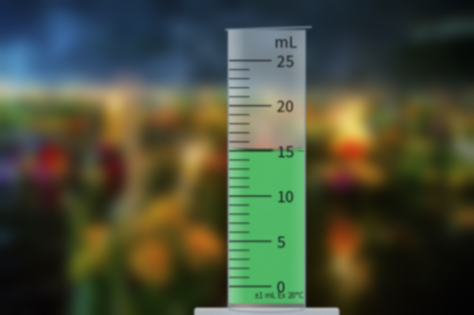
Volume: mL 15
